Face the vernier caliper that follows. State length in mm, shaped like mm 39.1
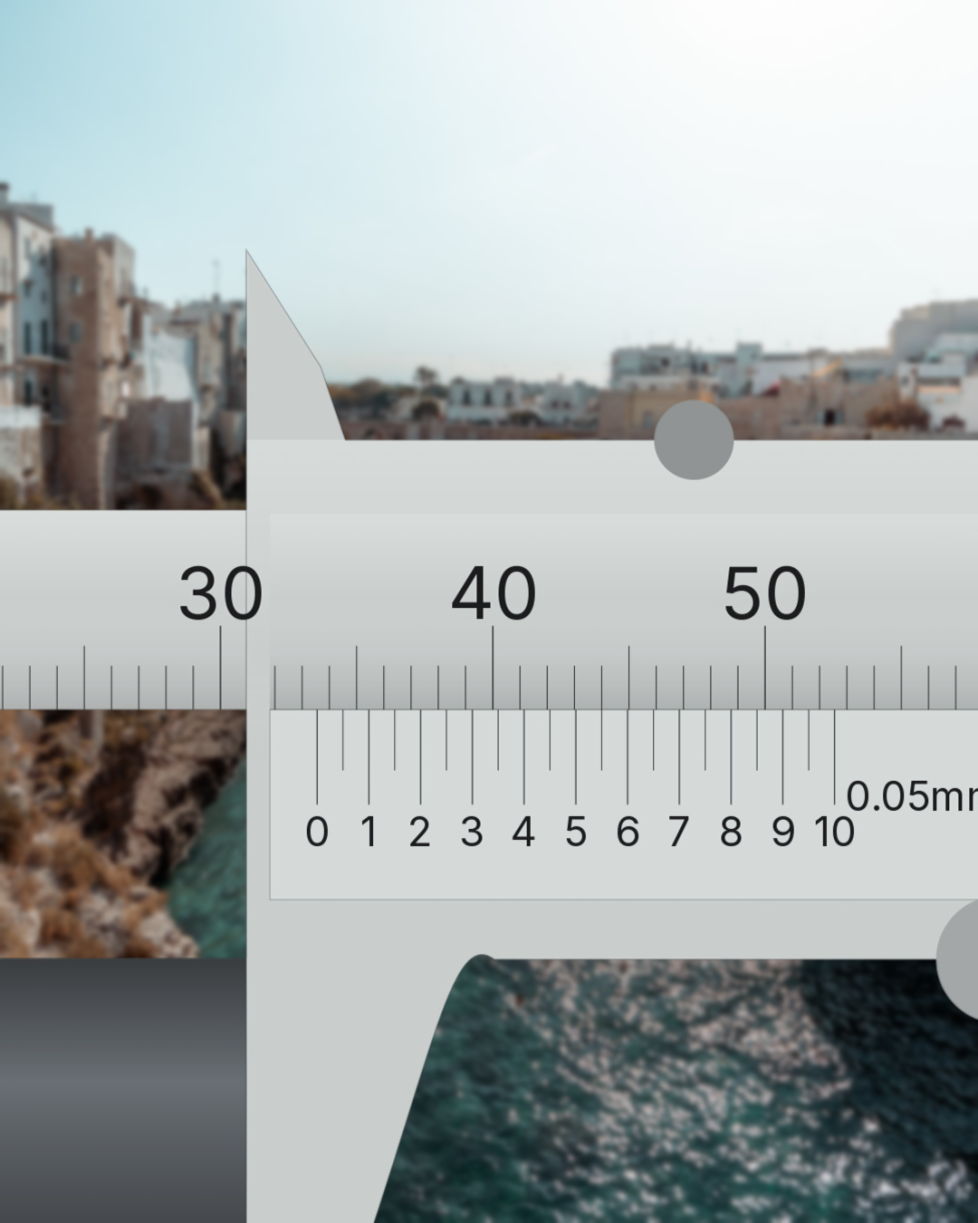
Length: mm 33.55
